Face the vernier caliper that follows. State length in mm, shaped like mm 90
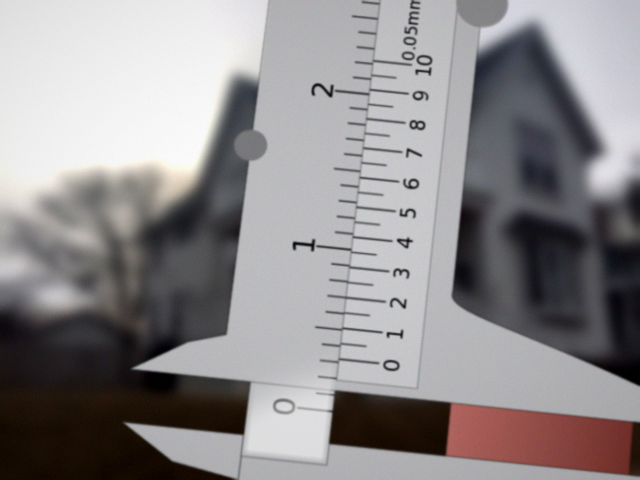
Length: mm 3.2
